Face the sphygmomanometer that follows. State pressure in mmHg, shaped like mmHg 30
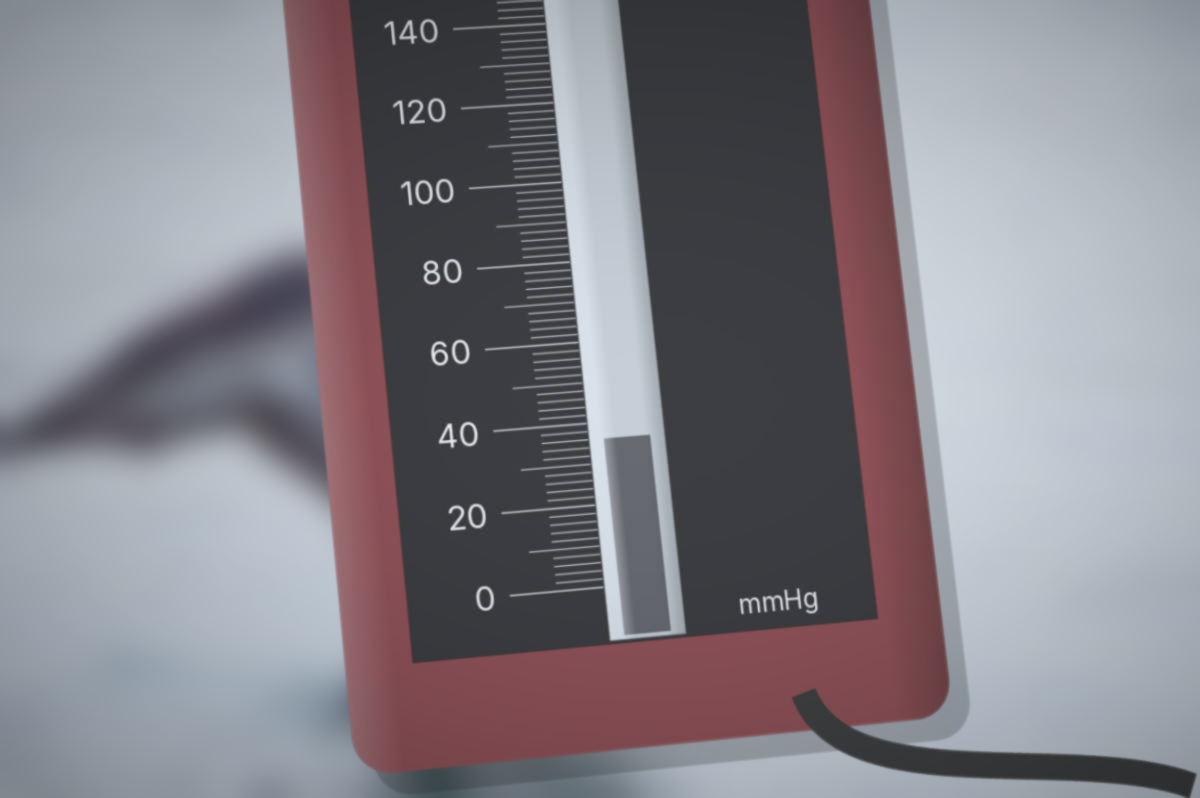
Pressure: mmHg 36
